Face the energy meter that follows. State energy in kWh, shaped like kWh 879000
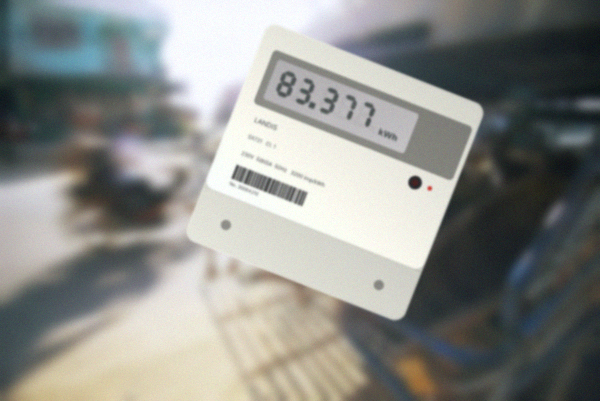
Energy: kWh 83.377
